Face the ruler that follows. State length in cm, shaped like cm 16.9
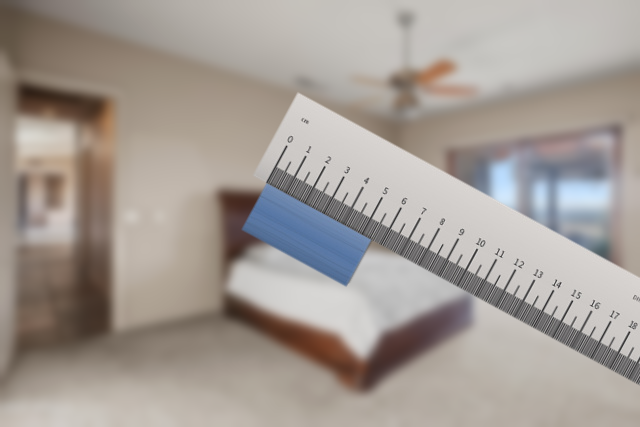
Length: cm 5.5
